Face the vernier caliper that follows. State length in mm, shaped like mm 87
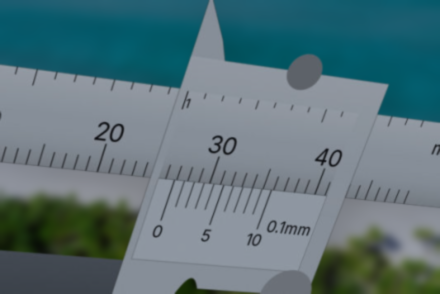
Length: mm 26.8
